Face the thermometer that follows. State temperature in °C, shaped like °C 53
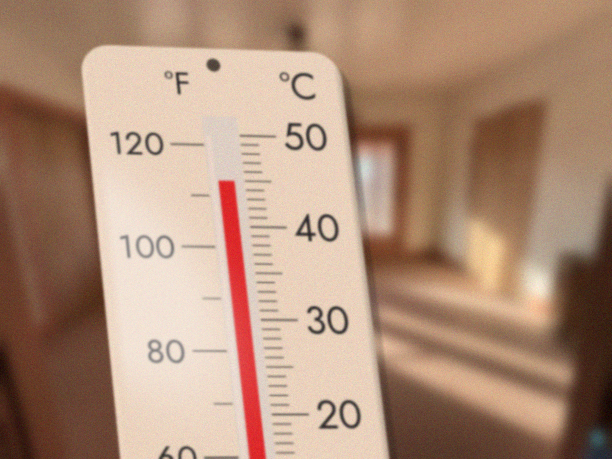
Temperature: °C 45
